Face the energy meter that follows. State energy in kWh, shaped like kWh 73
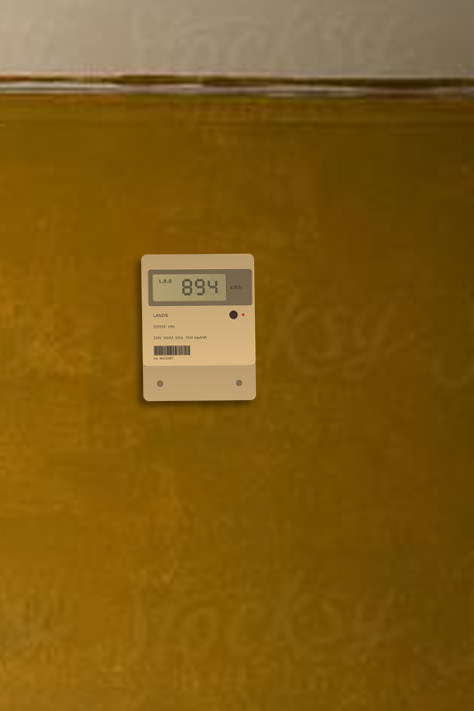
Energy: kWh 894
